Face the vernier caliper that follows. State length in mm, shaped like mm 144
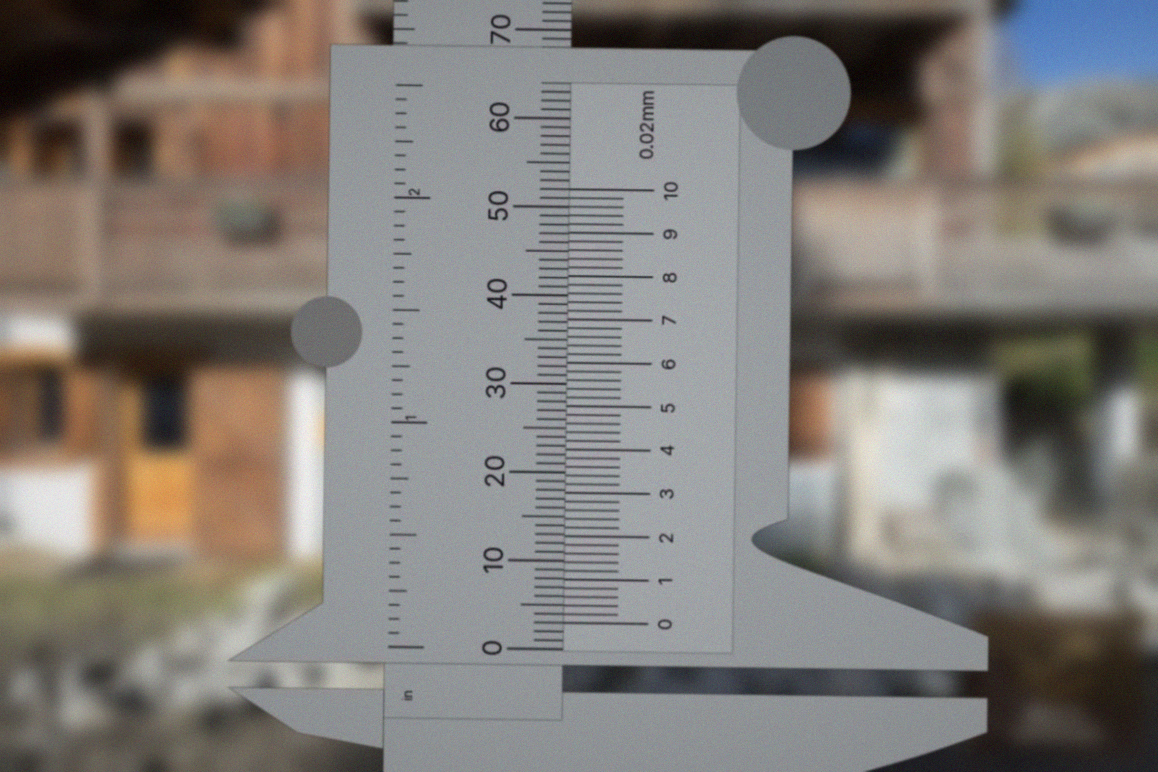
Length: mm 3.0
